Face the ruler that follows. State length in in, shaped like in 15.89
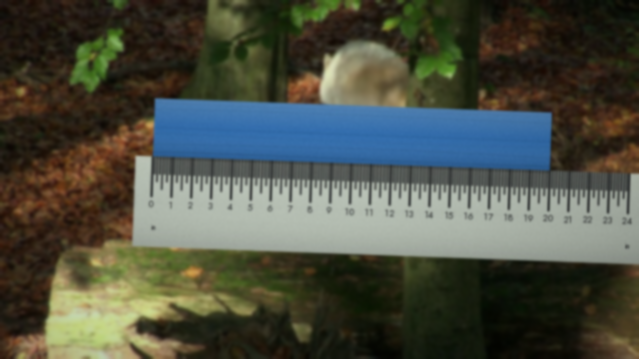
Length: in 20
